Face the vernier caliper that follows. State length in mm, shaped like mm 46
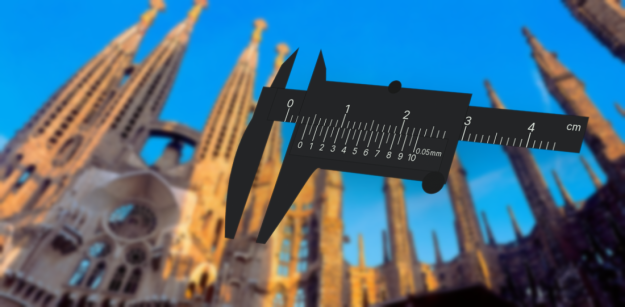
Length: mm 4.0
